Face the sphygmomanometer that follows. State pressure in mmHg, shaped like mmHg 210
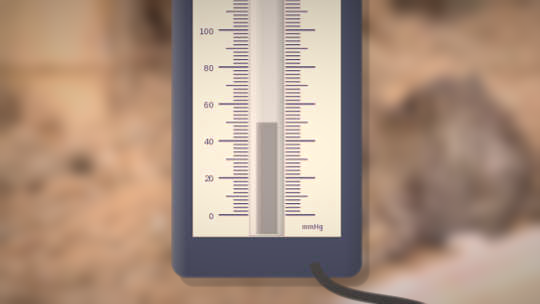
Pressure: mmHg 50
